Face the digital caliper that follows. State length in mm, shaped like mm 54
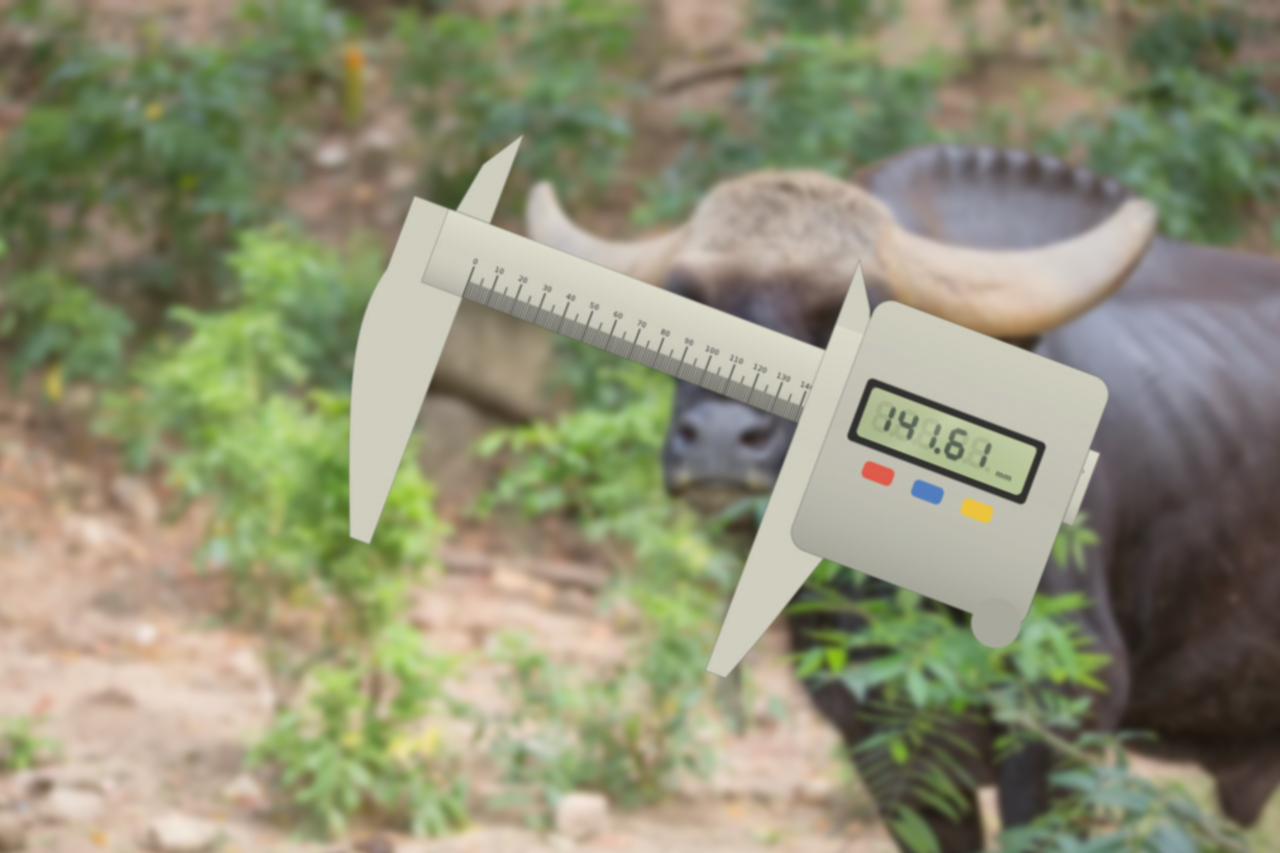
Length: mm 141.61
